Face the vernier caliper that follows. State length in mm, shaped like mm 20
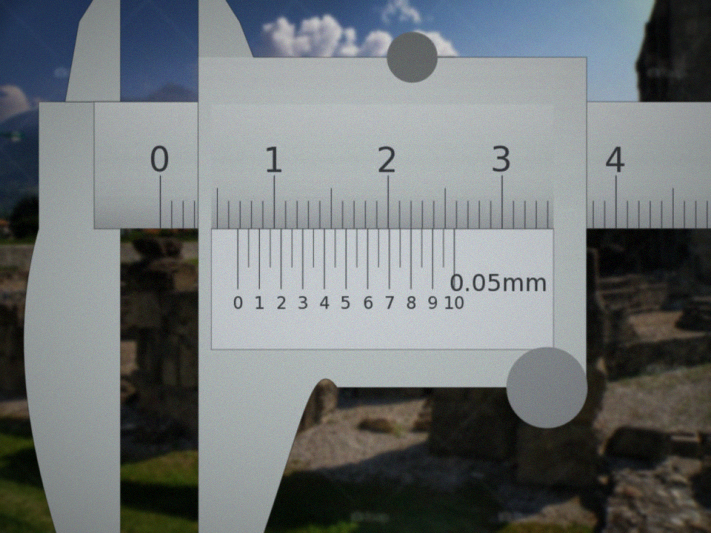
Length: mm 6.8
